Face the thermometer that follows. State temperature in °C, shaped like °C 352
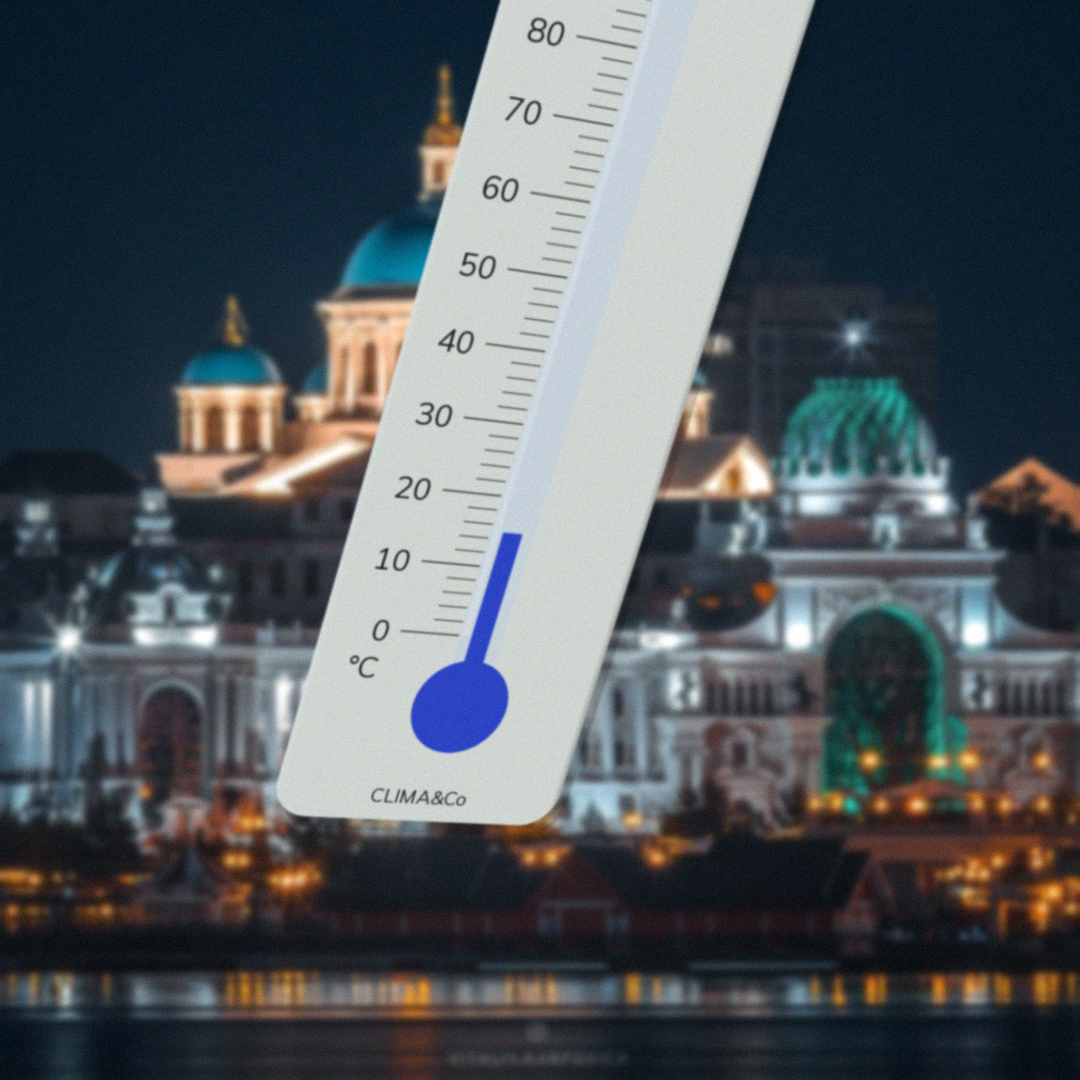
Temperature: °C 15
